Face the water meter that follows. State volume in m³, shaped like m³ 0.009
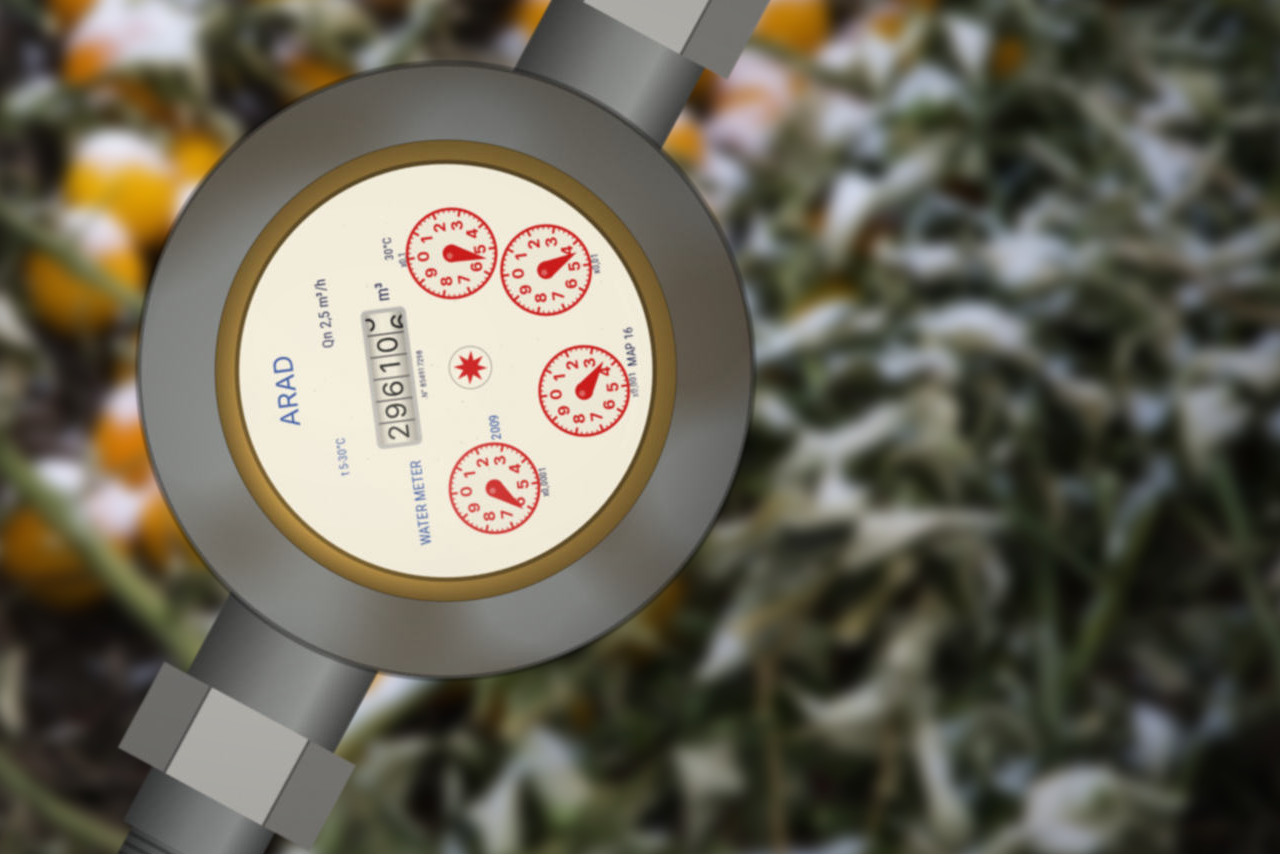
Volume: m³ 296105.5436
